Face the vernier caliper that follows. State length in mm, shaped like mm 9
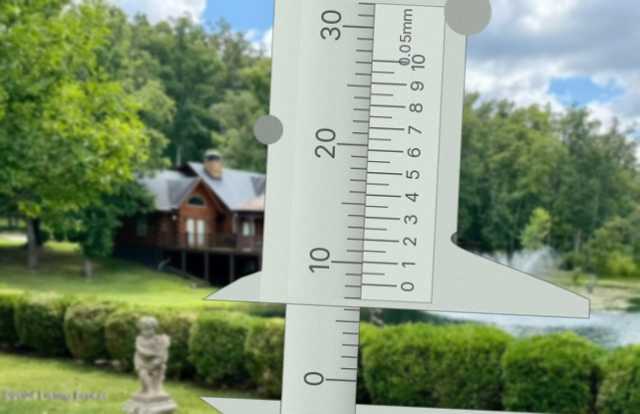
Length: mm 8.2
